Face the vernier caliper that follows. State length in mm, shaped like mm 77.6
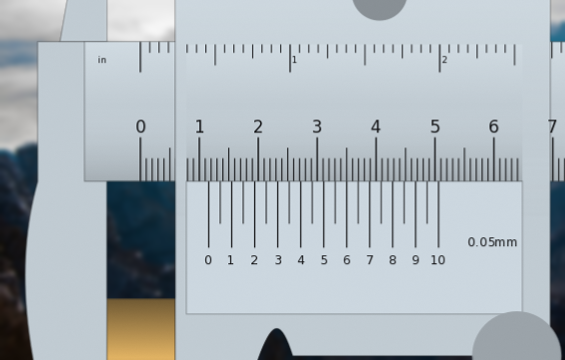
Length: mm 11.6
